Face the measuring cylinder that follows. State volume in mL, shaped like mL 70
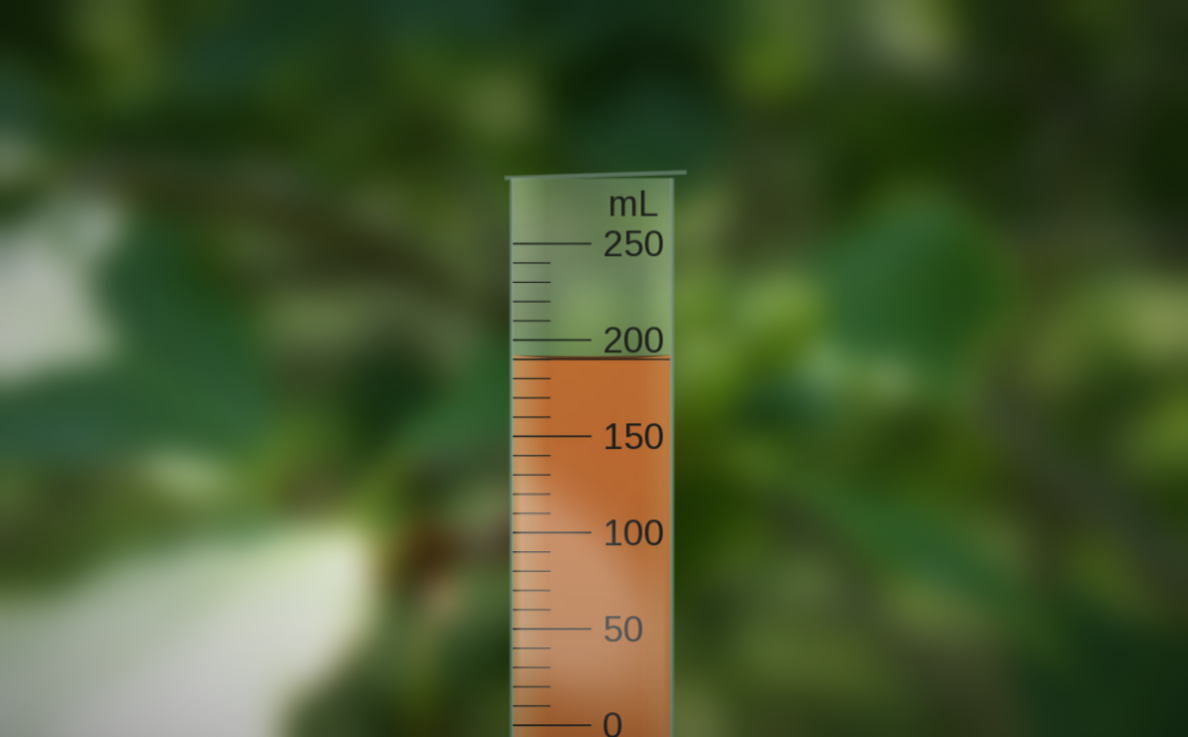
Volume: mL 190
